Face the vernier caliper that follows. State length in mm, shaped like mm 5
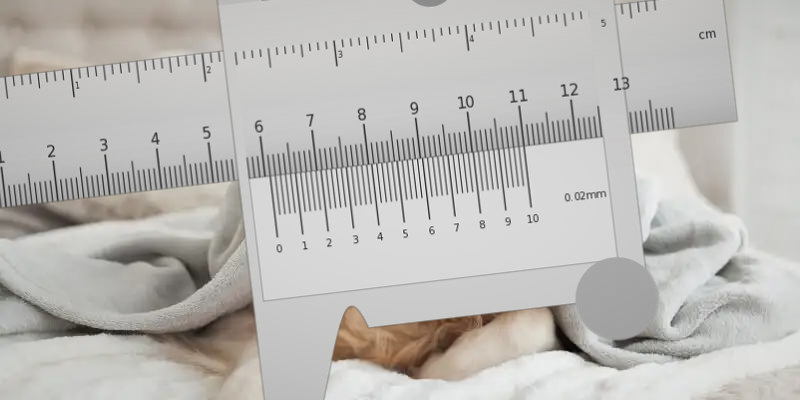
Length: mm 61.0
